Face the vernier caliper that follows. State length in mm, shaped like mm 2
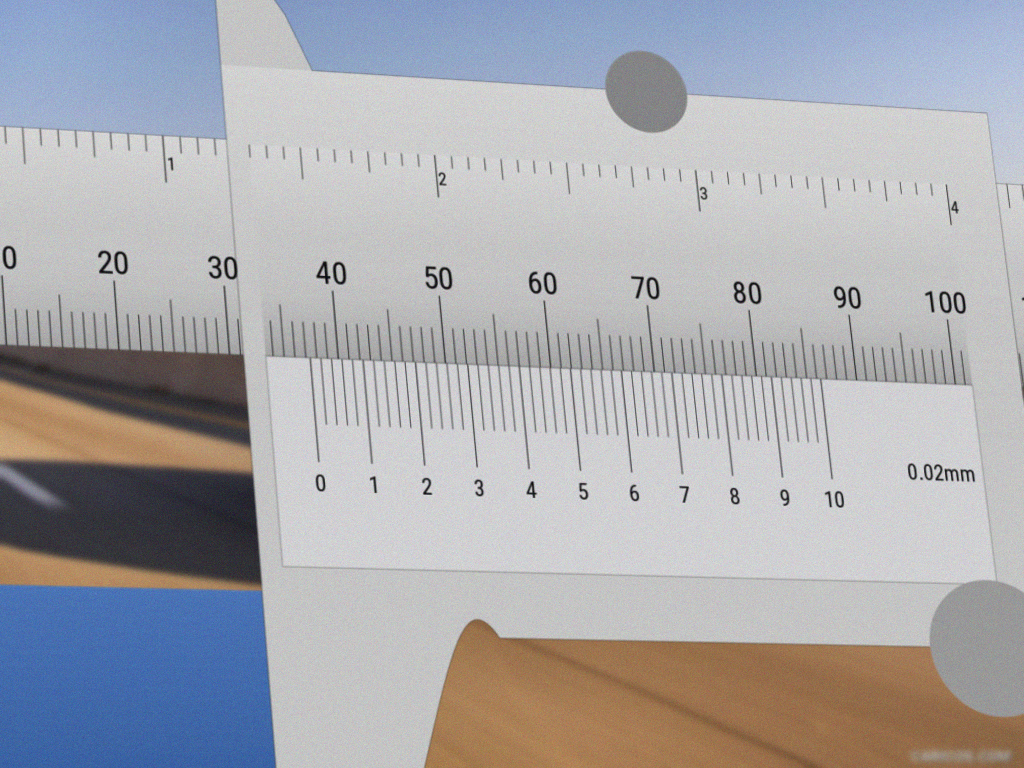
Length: mm 37.4
